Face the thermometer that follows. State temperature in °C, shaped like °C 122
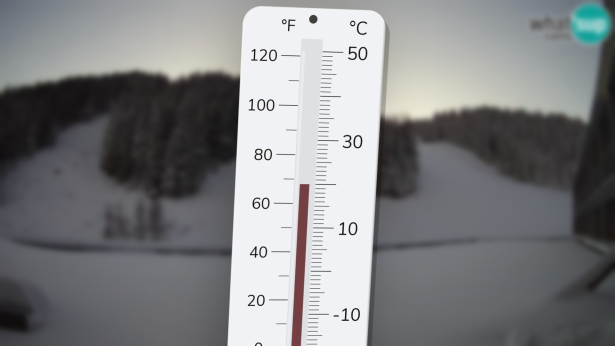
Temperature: °C 20
